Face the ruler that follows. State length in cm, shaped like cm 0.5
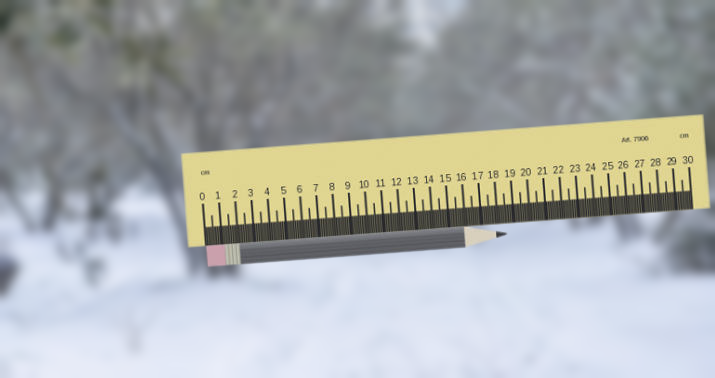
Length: cm 18.5
